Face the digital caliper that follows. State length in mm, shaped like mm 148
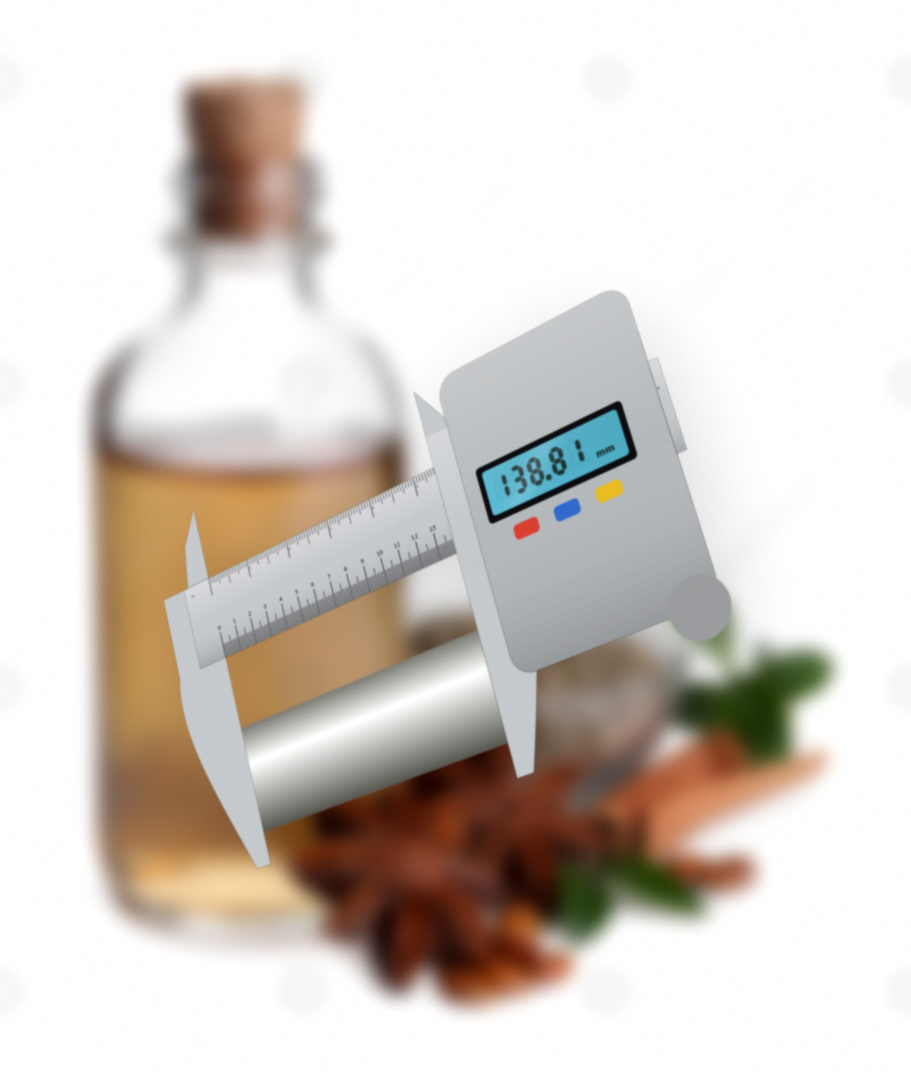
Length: mm 138.81
